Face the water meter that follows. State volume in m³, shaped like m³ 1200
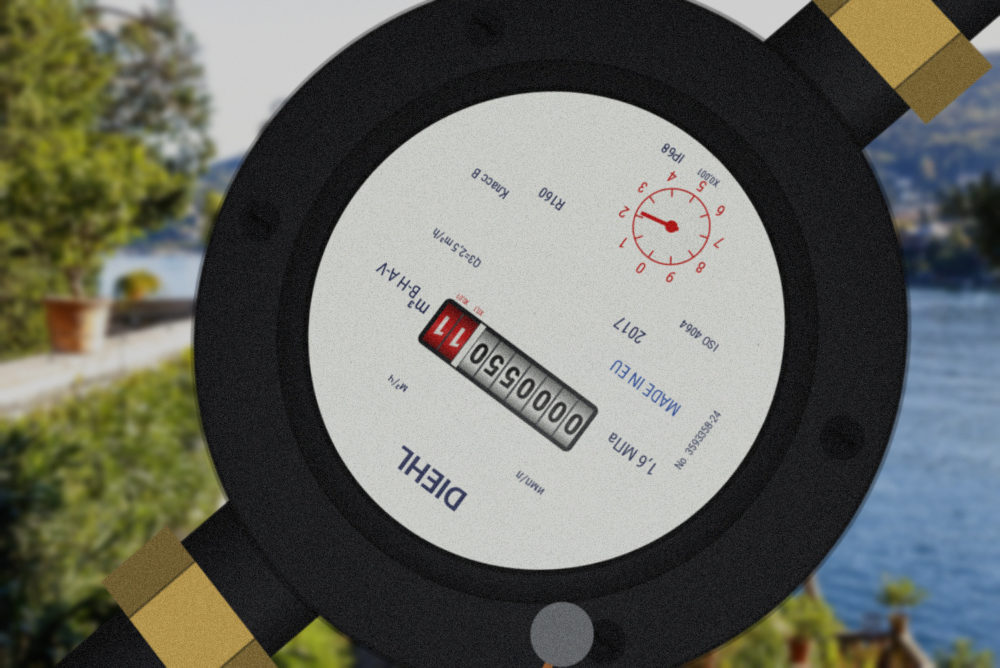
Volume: m³ 550.112
